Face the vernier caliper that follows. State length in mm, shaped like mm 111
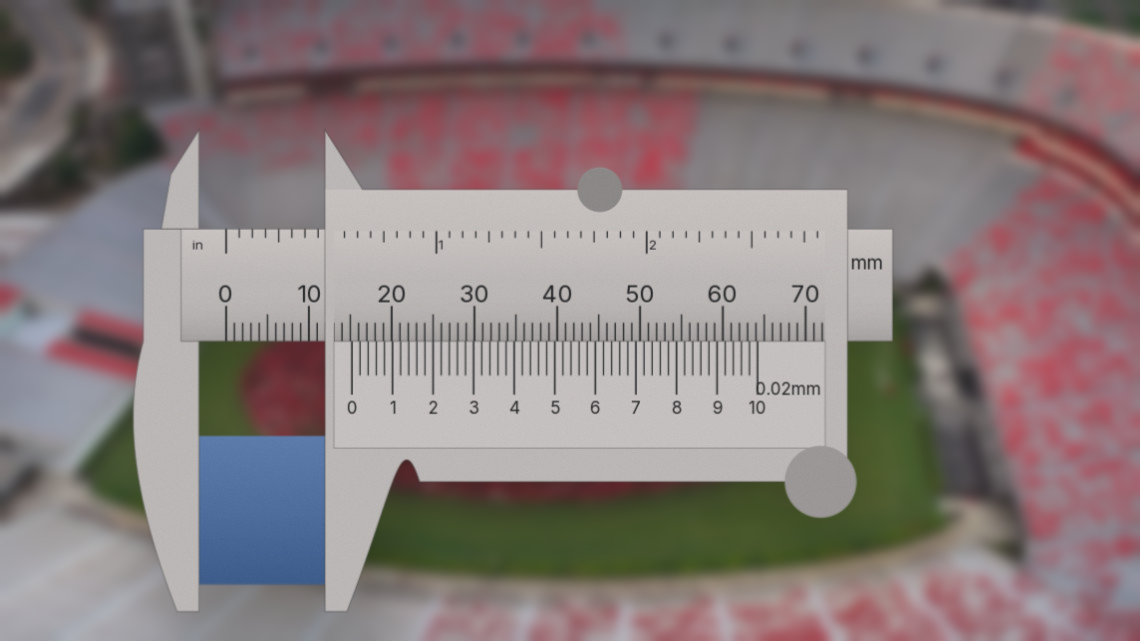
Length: mm 15.2
